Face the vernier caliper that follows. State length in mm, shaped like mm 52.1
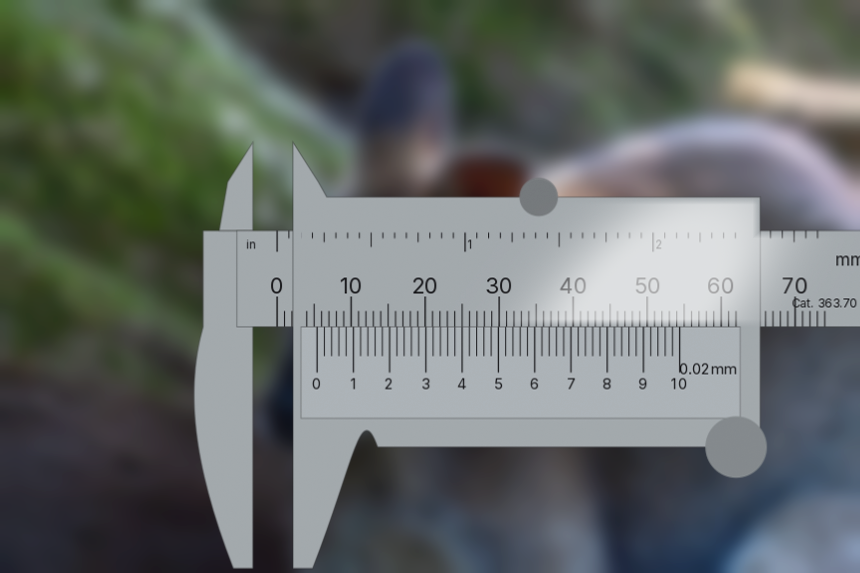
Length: mm 5.4
